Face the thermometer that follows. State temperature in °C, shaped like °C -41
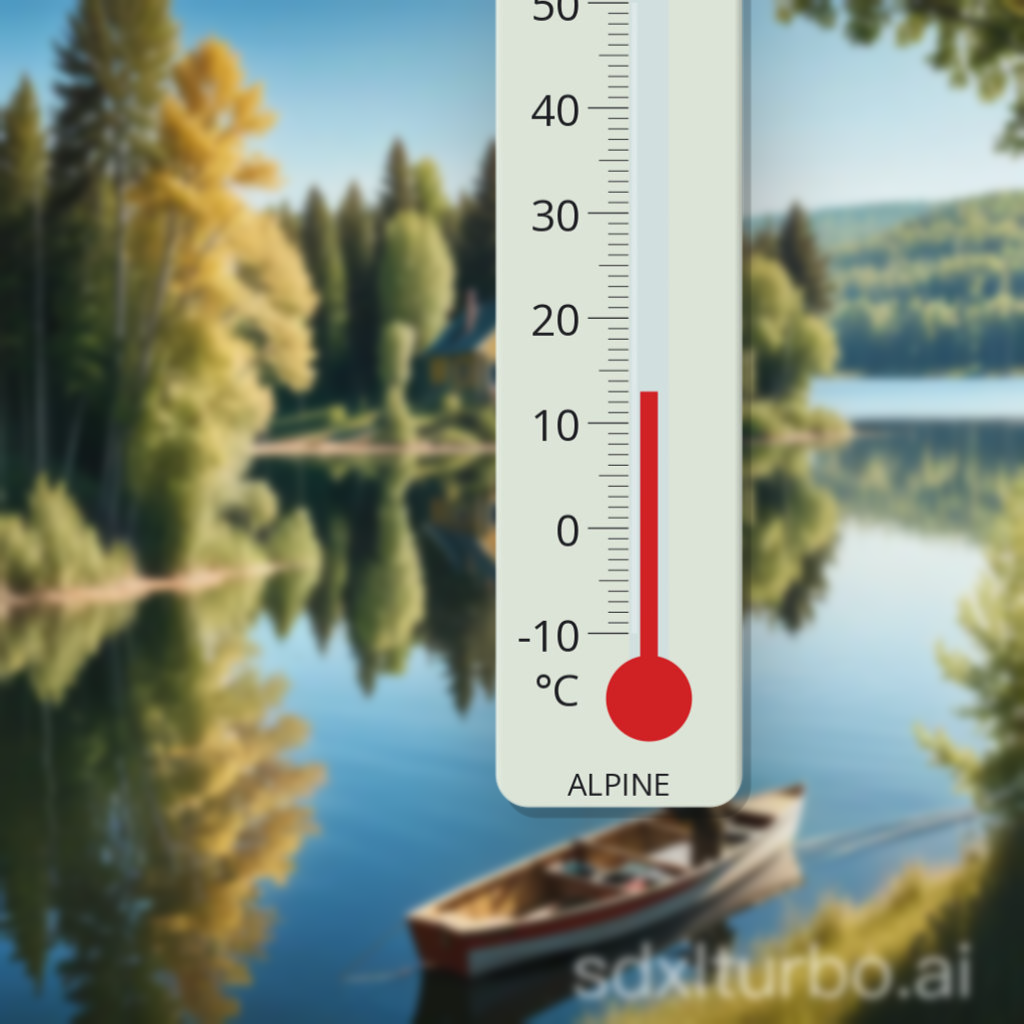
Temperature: °C 13
